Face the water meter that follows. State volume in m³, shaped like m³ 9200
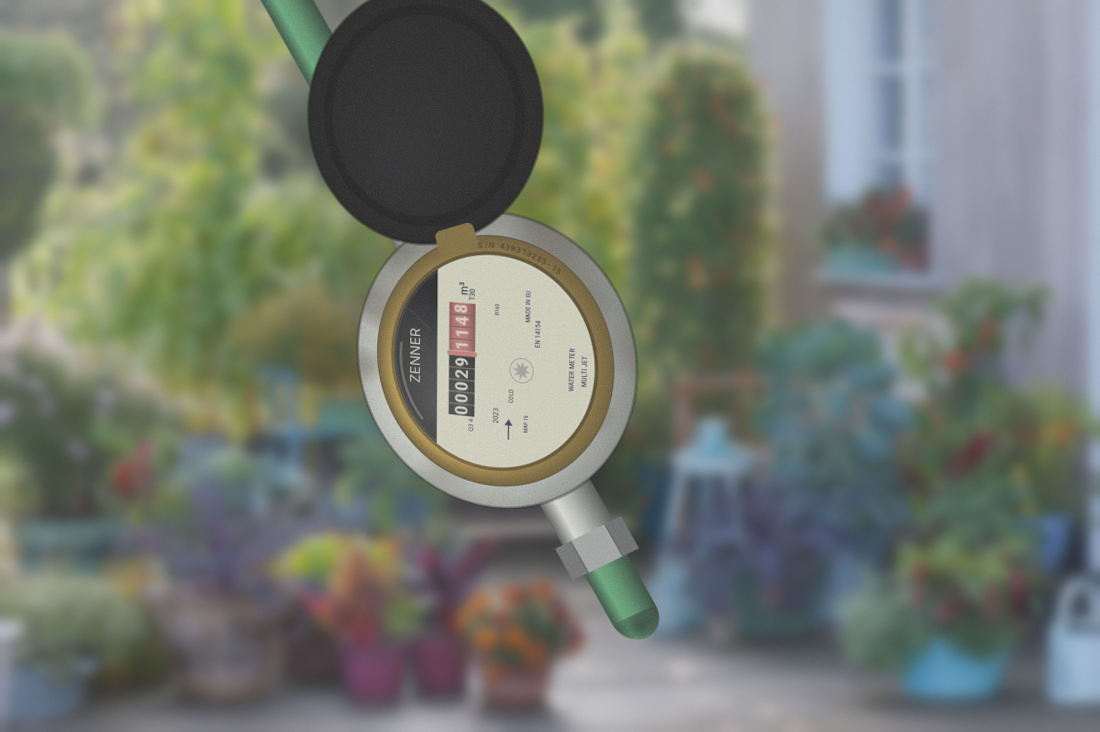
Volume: m³ 29.1148
